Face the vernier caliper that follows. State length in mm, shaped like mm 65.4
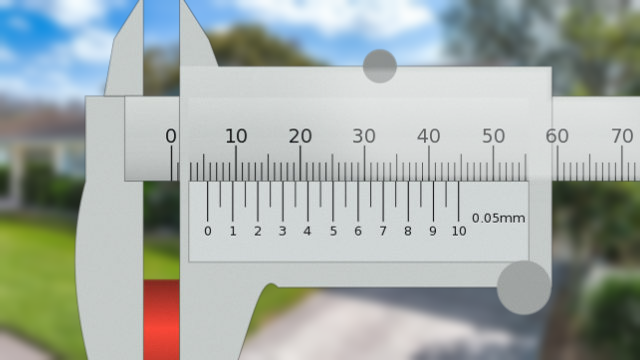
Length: mm 5.6
